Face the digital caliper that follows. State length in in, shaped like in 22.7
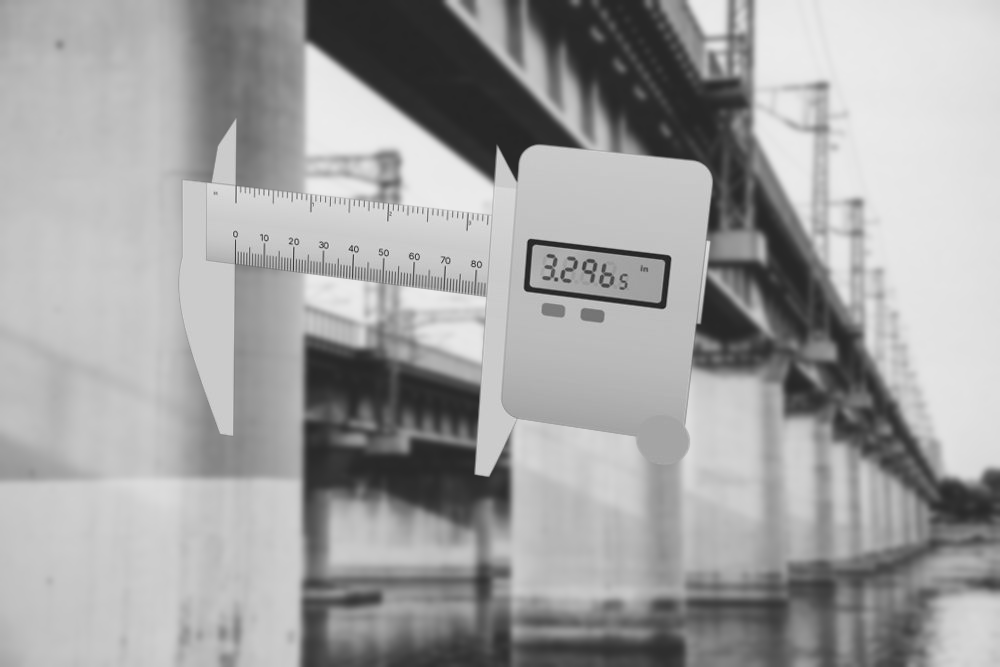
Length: in 3.2965
